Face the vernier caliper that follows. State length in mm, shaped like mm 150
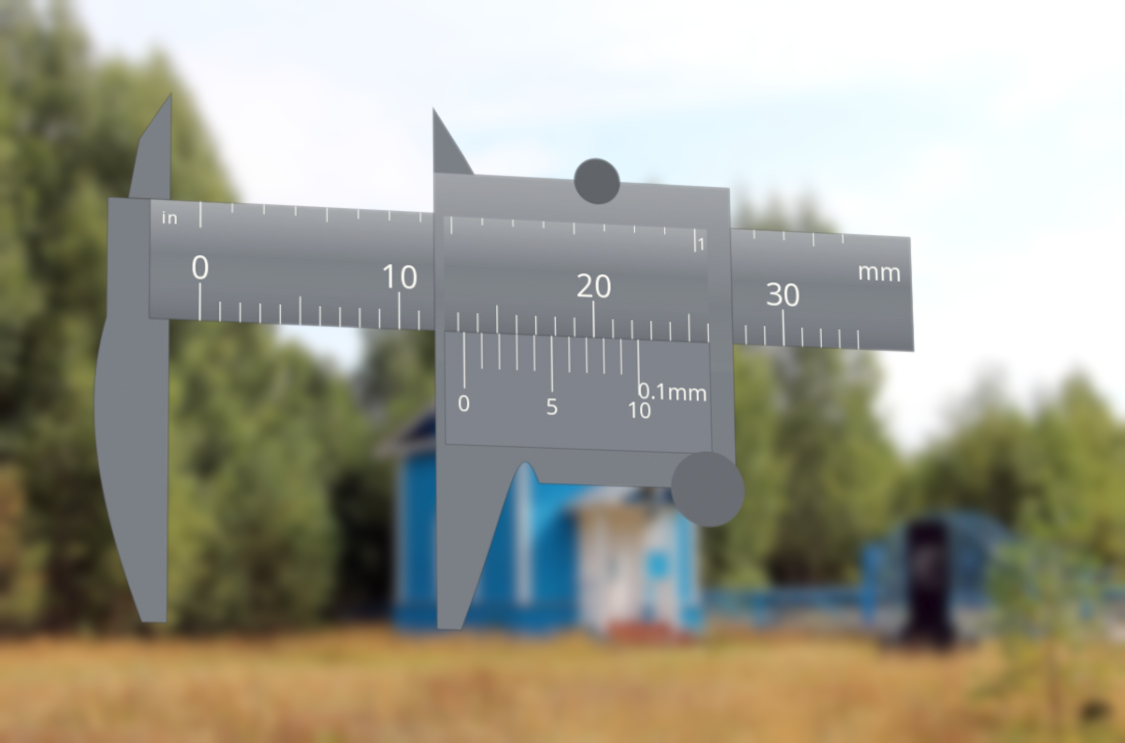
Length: mm 13.3
